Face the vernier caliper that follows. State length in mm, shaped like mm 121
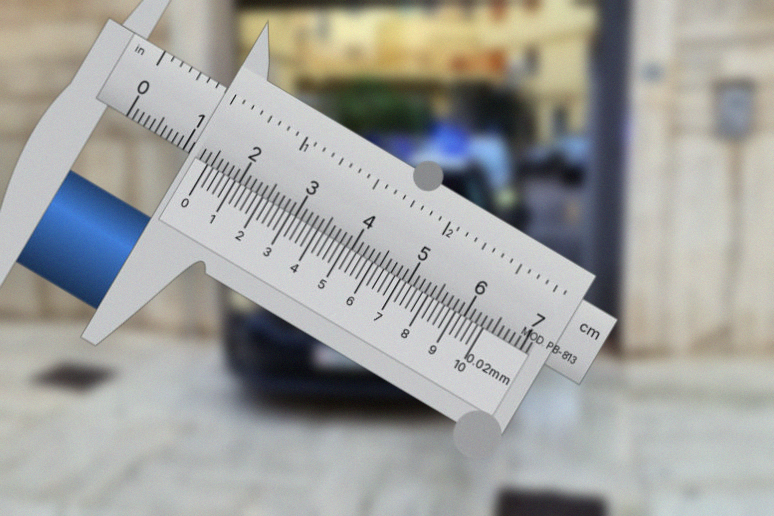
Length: mm 14.4
